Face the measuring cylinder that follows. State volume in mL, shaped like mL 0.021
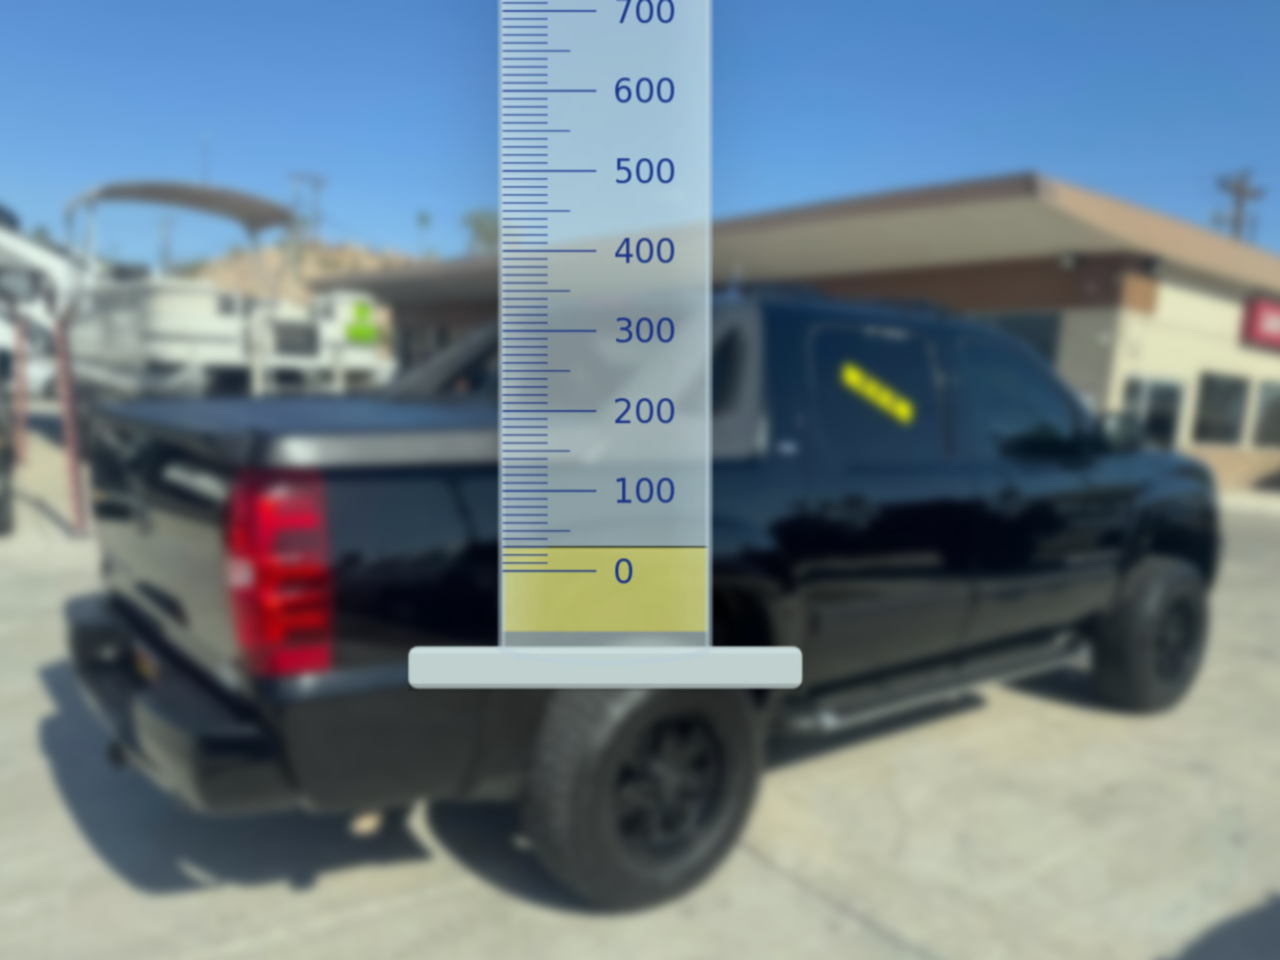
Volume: mL 30
